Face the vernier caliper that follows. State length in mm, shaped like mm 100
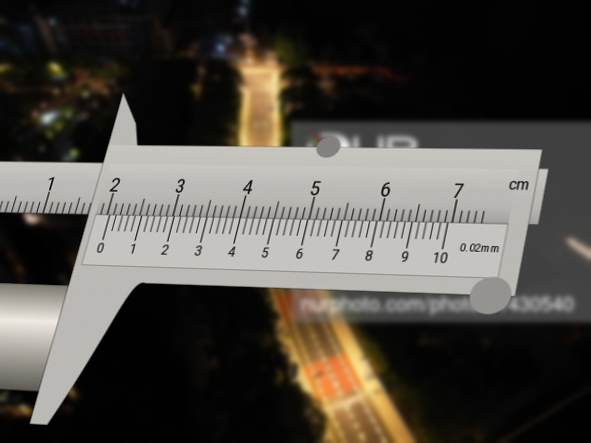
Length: mm 20.4
